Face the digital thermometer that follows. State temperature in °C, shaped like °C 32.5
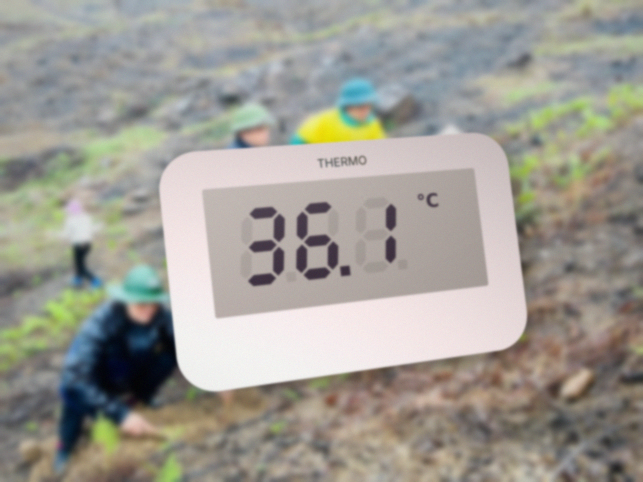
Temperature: °C 36.1
